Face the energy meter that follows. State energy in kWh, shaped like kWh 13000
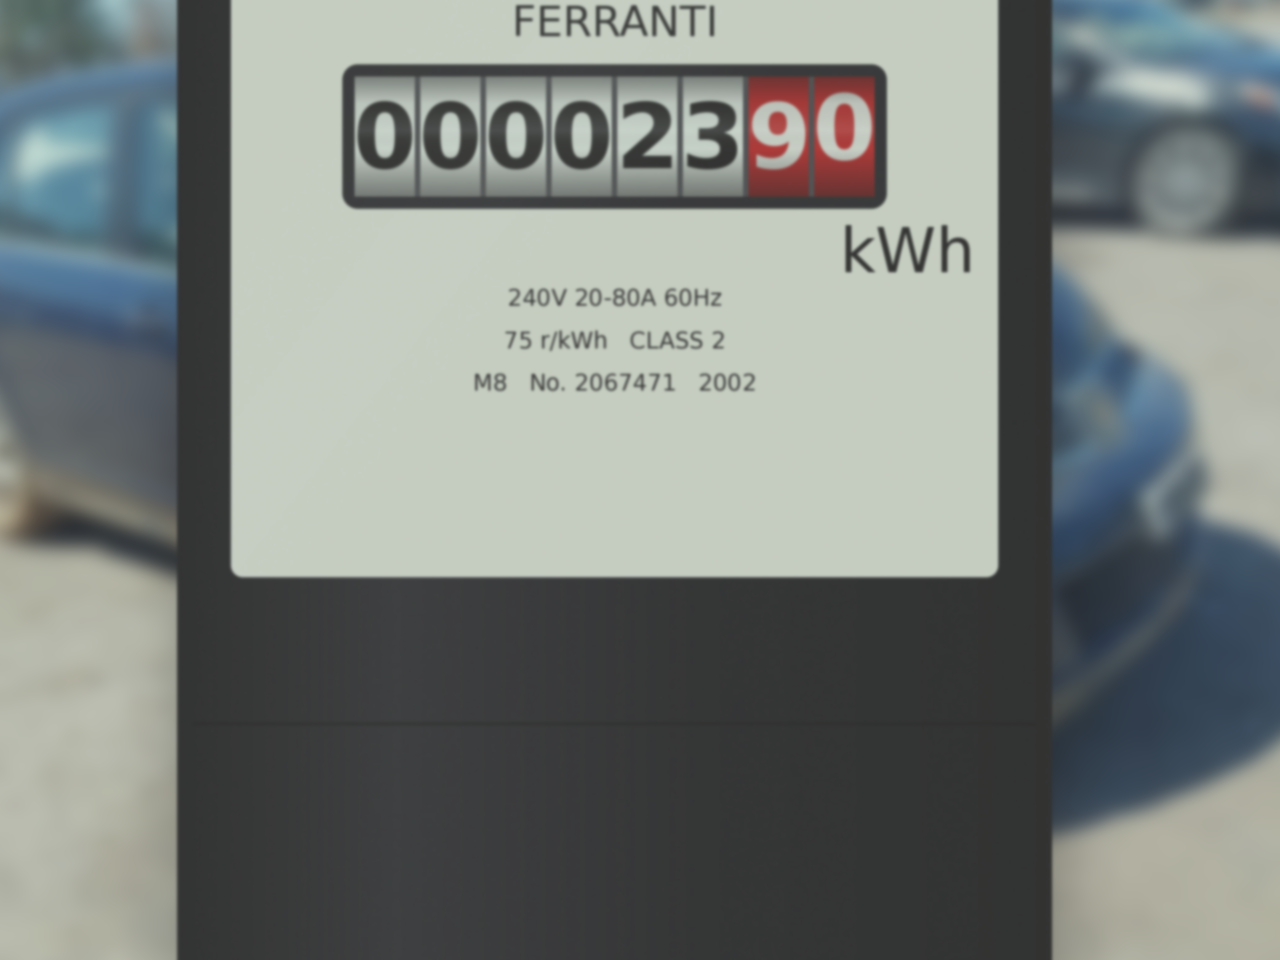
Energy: kWh 23.90
